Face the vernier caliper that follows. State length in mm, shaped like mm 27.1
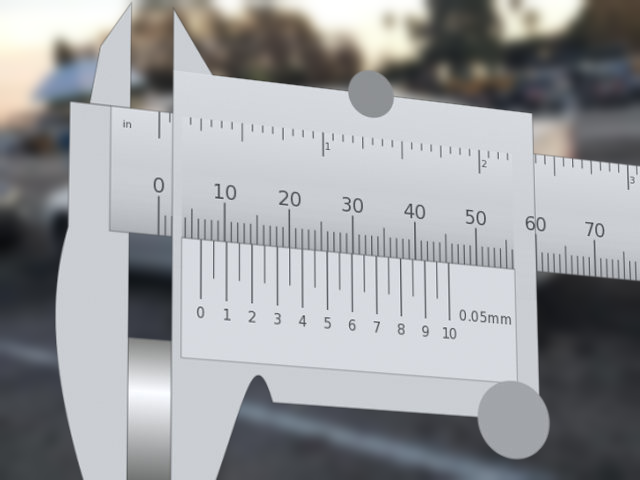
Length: mm 6.4
